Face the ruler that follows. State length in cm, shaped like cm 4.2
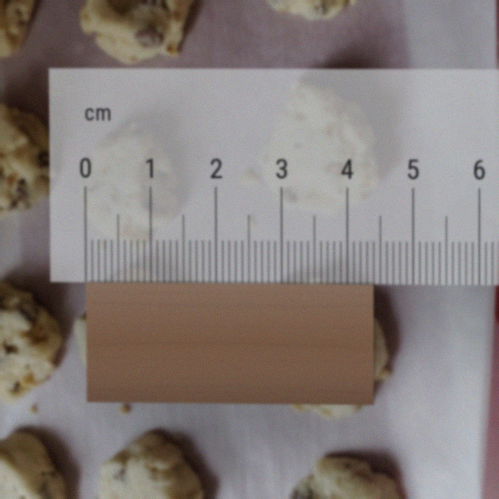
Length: cm 4.4
